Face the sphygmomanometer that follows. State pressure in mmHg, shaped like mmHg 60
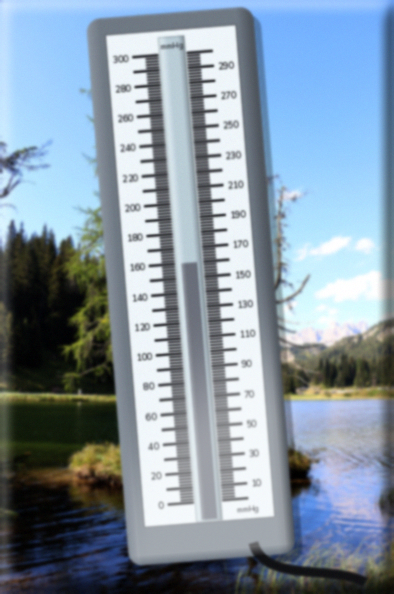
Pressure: mmHg 160
